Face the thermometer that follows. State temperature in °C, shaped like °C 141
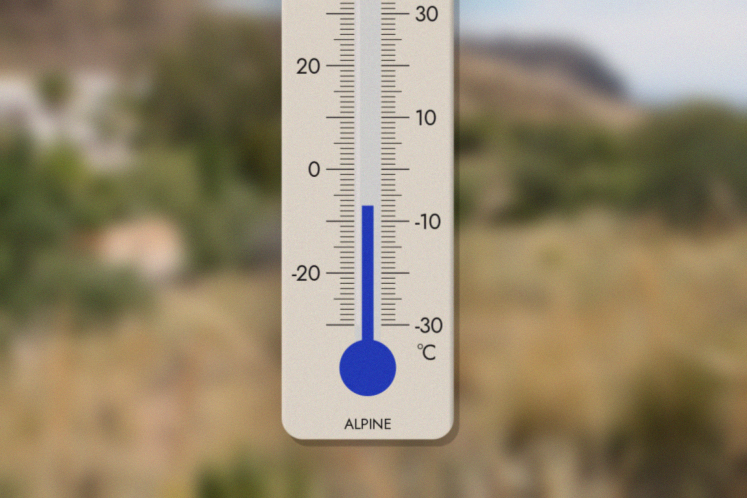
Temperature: °C -7
